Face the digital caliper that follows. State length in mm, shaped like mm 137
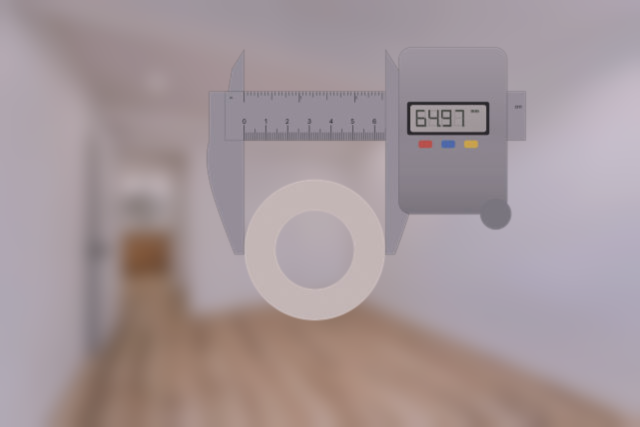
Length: mm 64.97
